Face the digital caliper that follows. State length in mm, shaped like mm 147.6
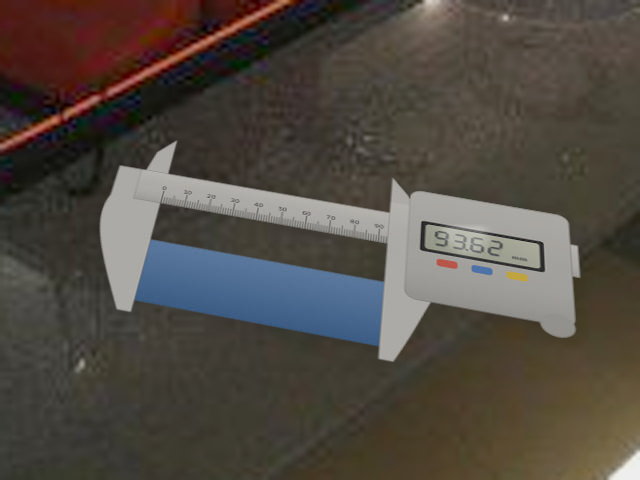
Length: mm 93.62
